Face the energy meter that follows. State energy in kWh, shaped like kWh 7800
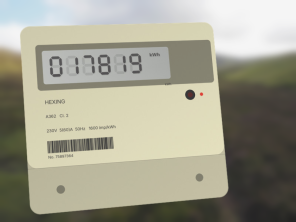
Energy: kWh 17819
